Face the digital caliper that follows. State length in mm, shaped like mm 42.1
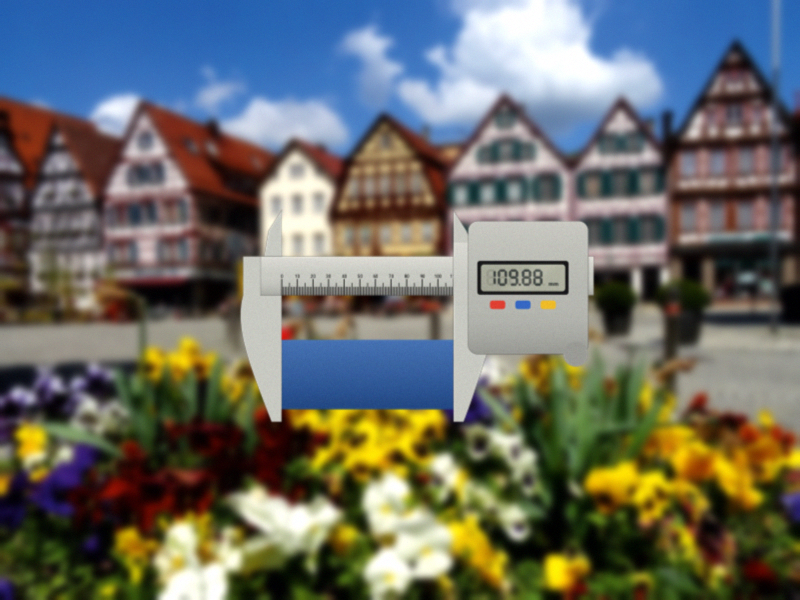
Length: mm 109.88
